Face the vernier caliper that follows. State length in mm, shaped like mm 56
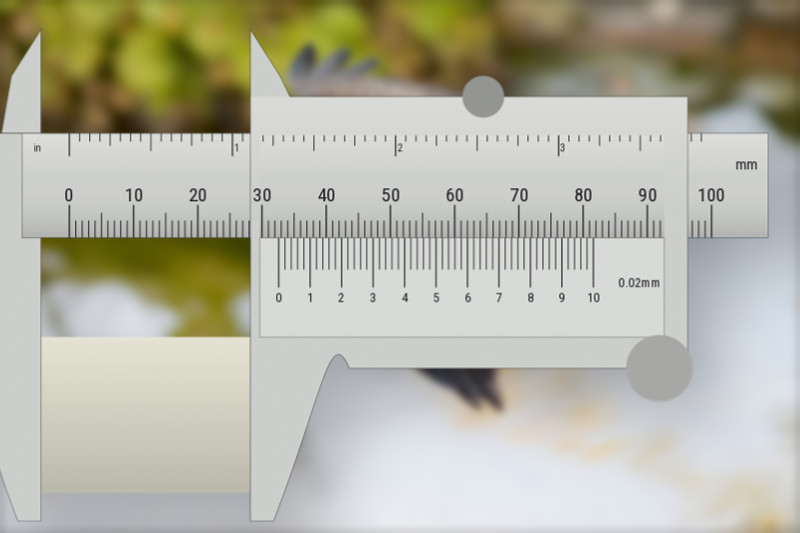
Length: mm 32.6
